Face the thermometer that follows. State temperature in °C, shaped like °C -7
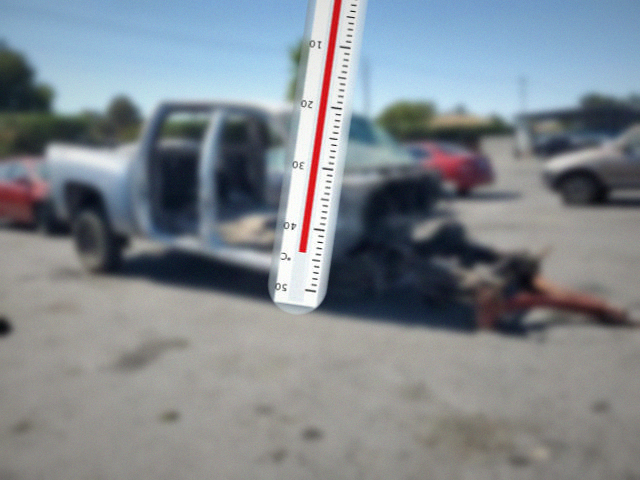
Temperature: °C 44
